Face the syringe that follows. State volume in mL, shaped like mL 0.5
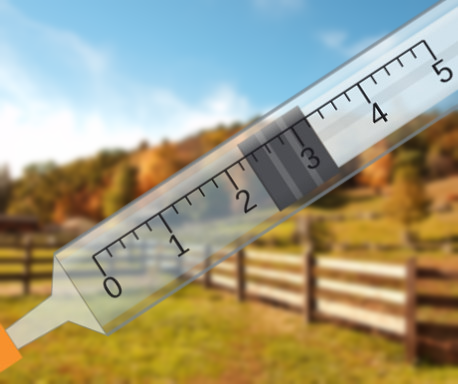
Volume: mL 2.3
